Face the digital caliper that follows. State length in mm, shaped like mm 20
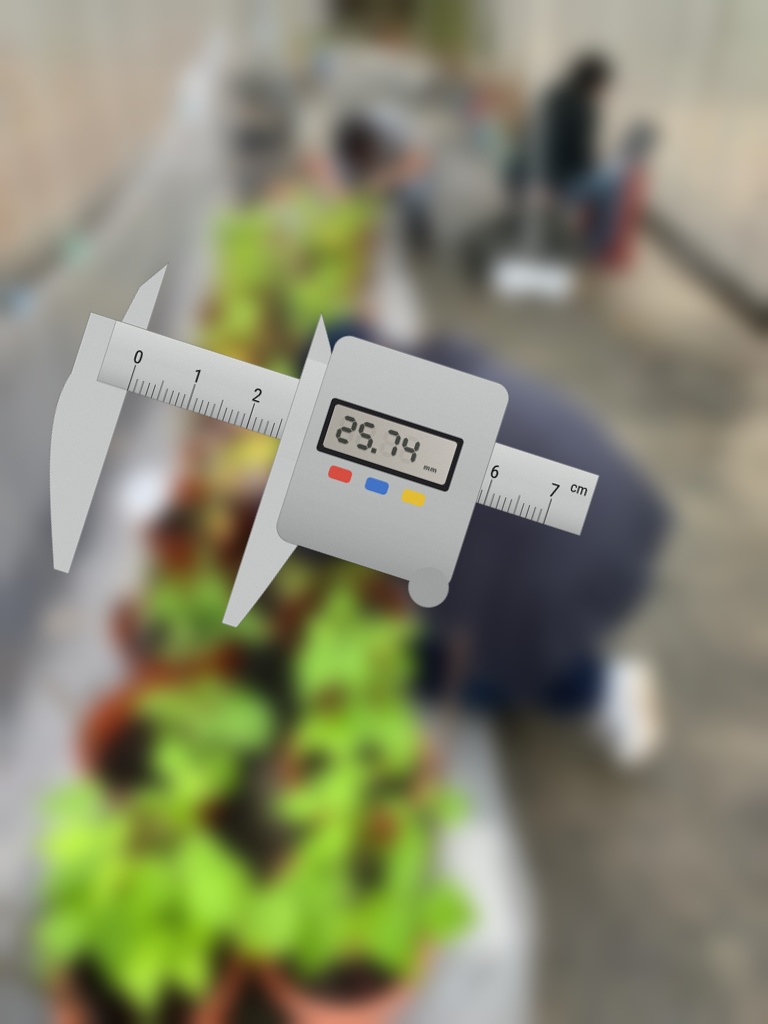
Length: mm 25.74
